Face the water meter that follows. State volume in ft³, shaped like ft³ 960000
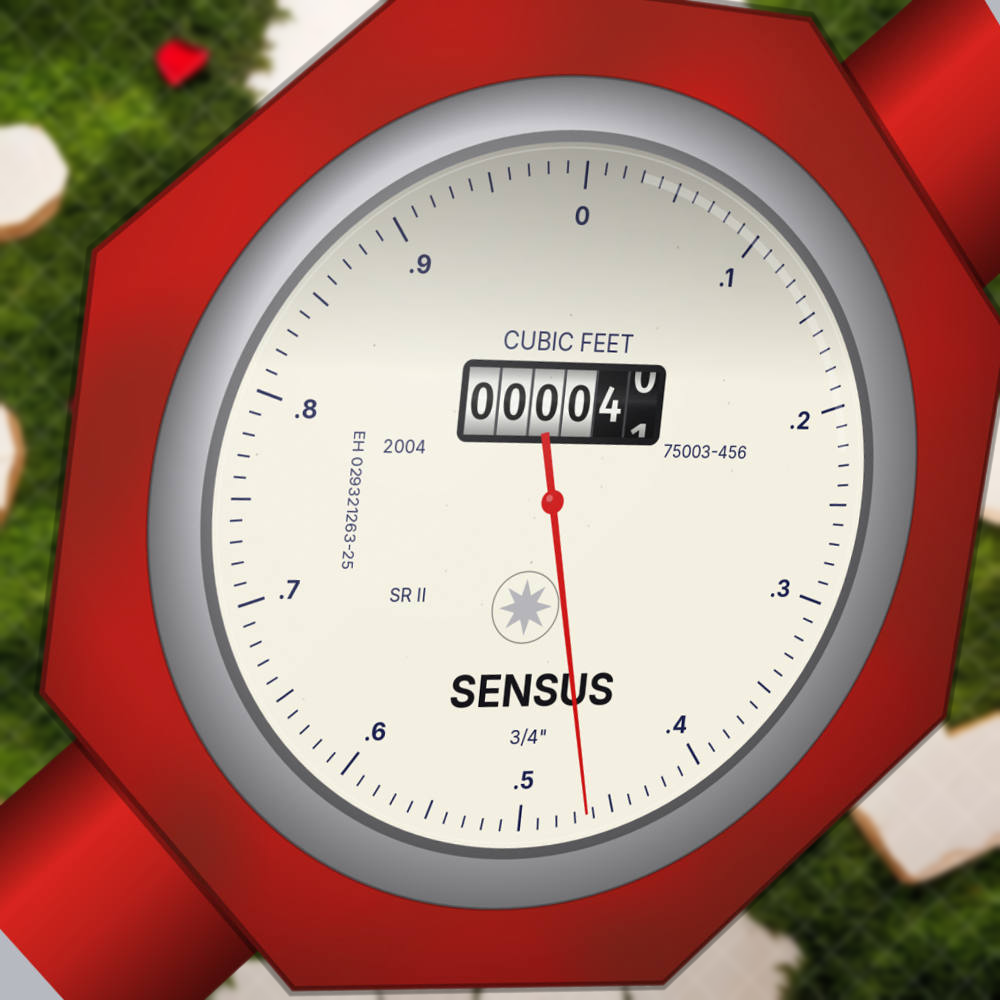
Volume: ft³ 40.46
